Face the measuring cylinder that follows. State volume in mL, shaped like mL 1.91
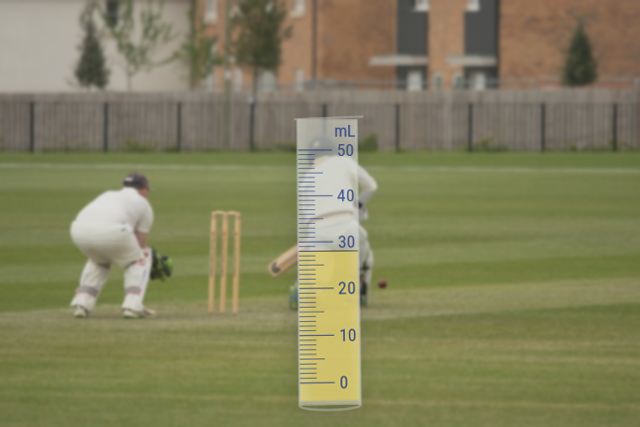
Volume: mL 28
